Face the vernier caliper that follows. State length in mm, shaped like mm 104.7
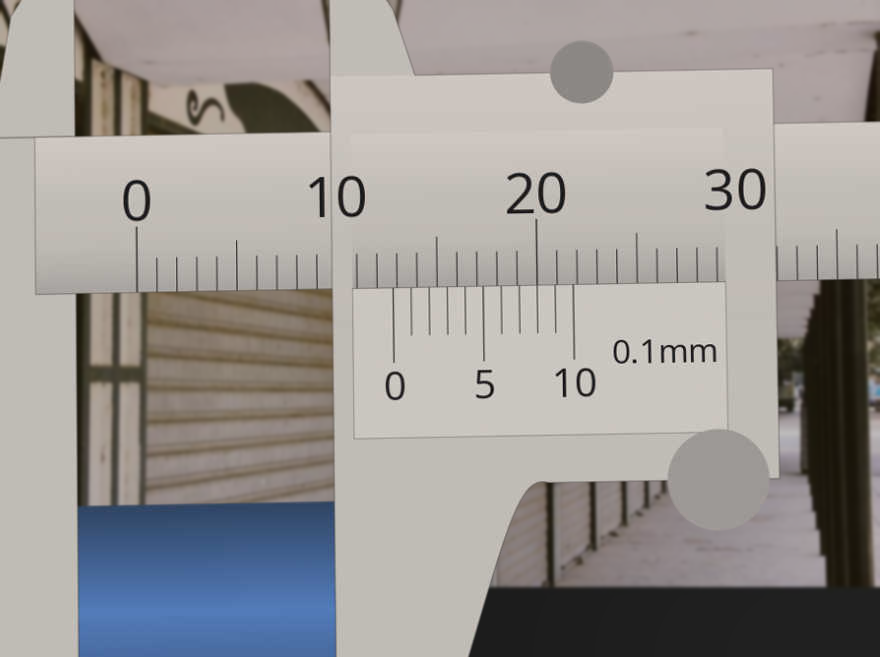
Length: mm 12.8
